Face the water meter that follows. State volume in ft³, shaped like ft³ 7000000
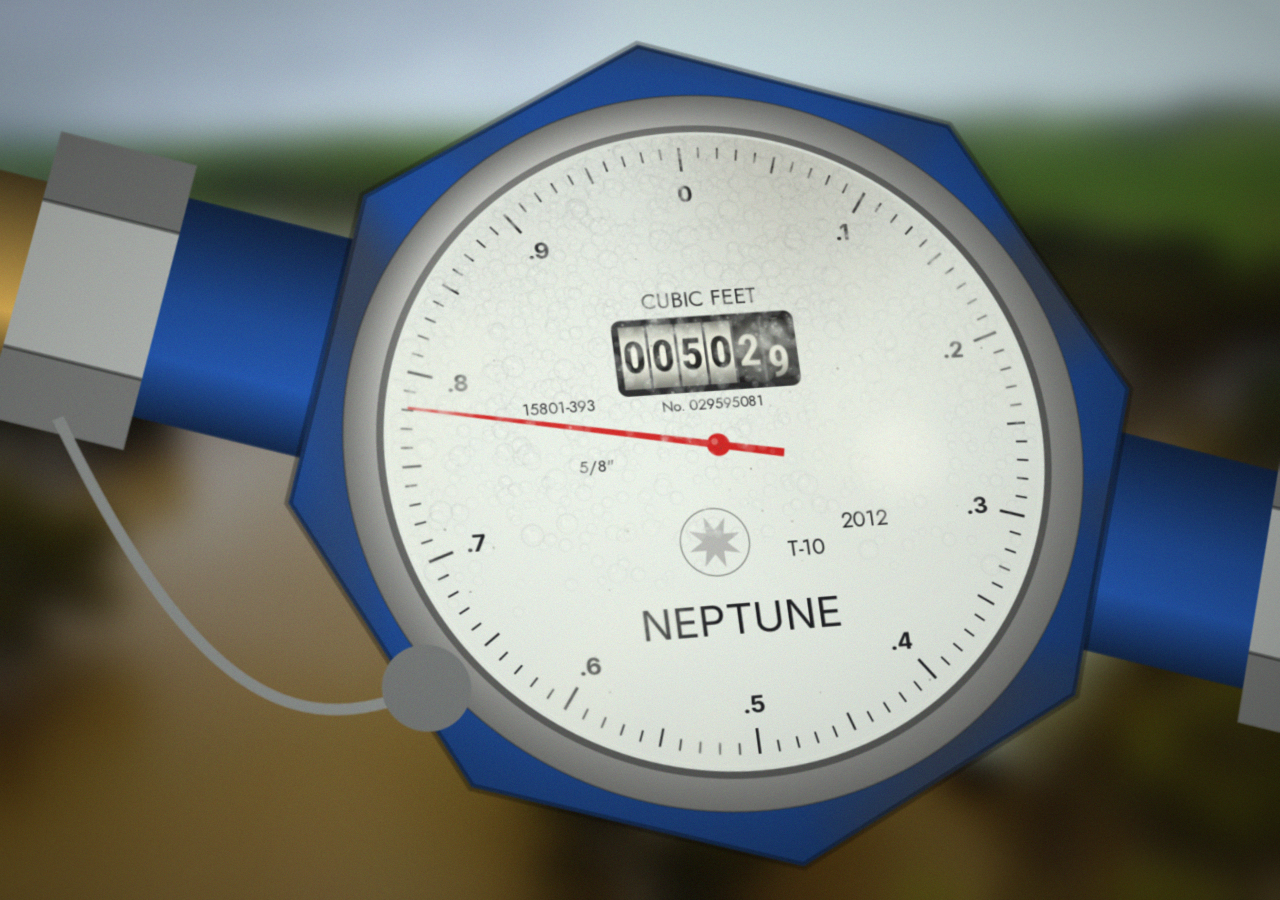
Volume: ft³ 5028.78
